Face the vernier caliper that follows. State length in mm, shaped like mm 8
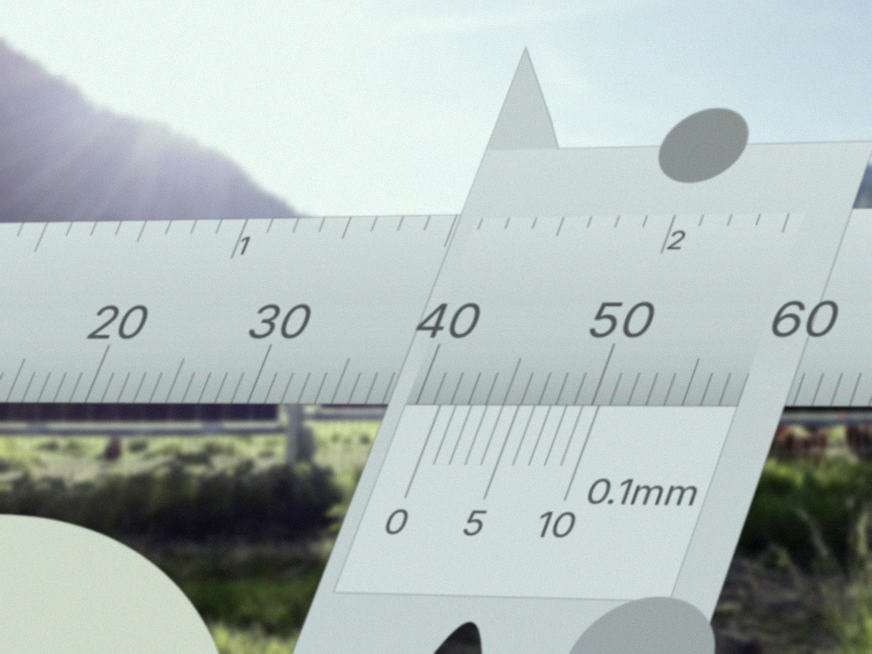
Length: mm 41.4
